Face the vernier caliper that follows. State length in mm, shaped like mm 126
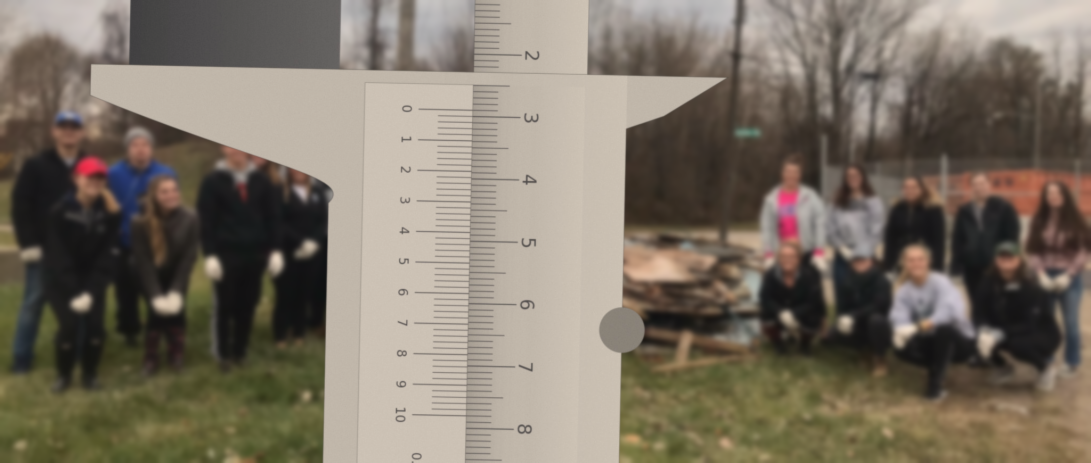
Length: mm 29.0
